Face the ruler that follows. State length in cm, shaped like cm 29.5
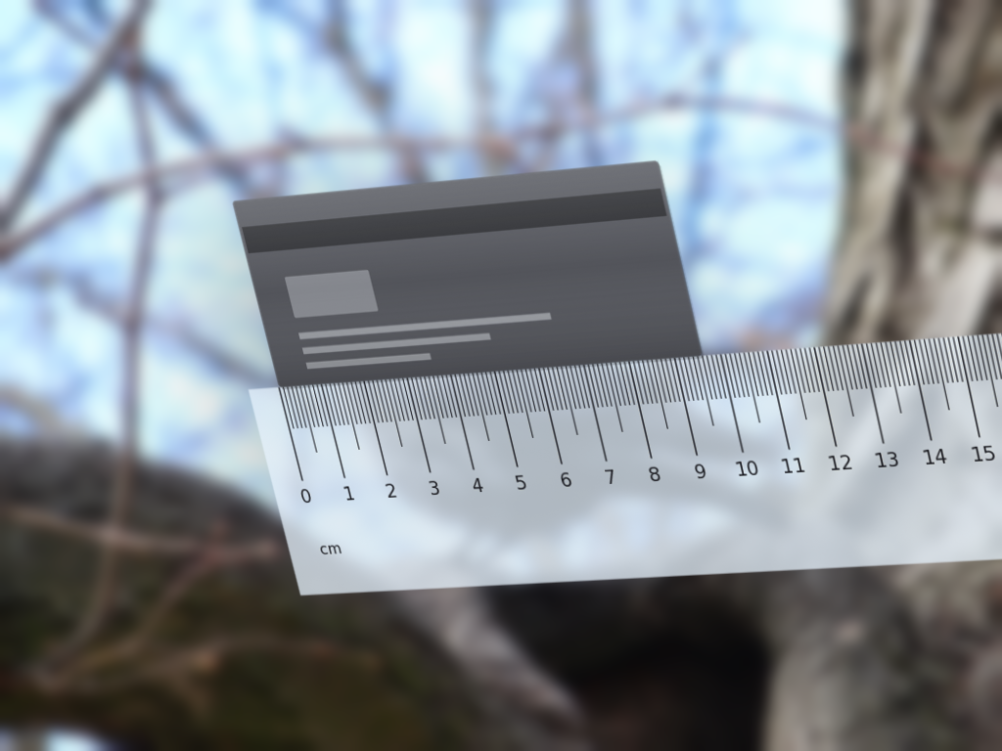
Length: cm 9.6
